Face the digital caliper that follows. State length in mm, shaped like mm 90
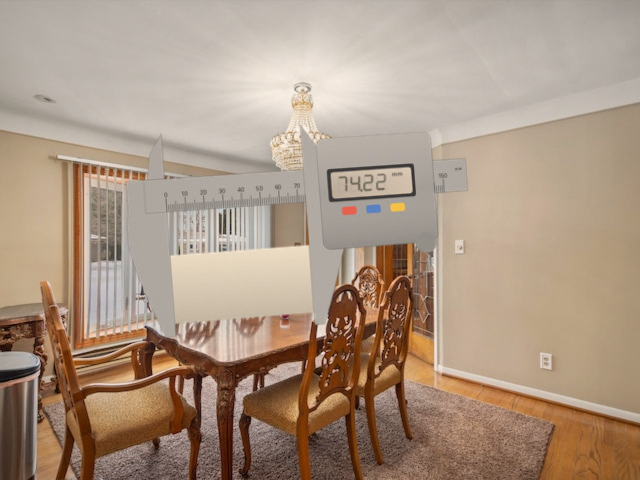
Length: mm 74.22
